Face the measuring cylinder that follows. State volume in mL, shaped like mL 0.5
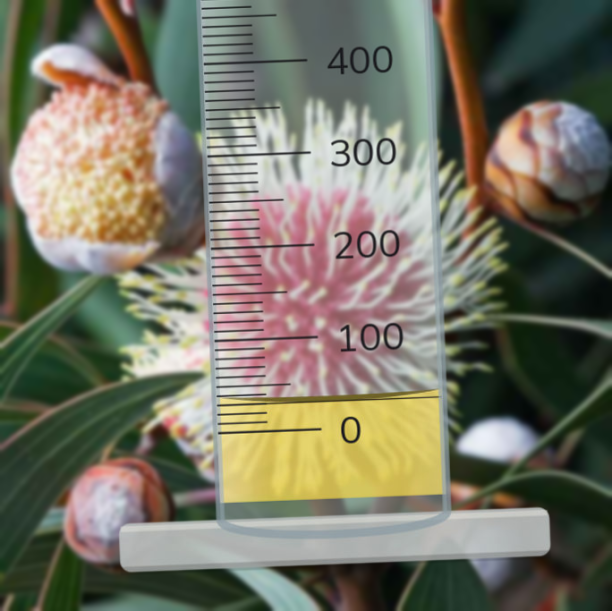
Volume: mL 30
